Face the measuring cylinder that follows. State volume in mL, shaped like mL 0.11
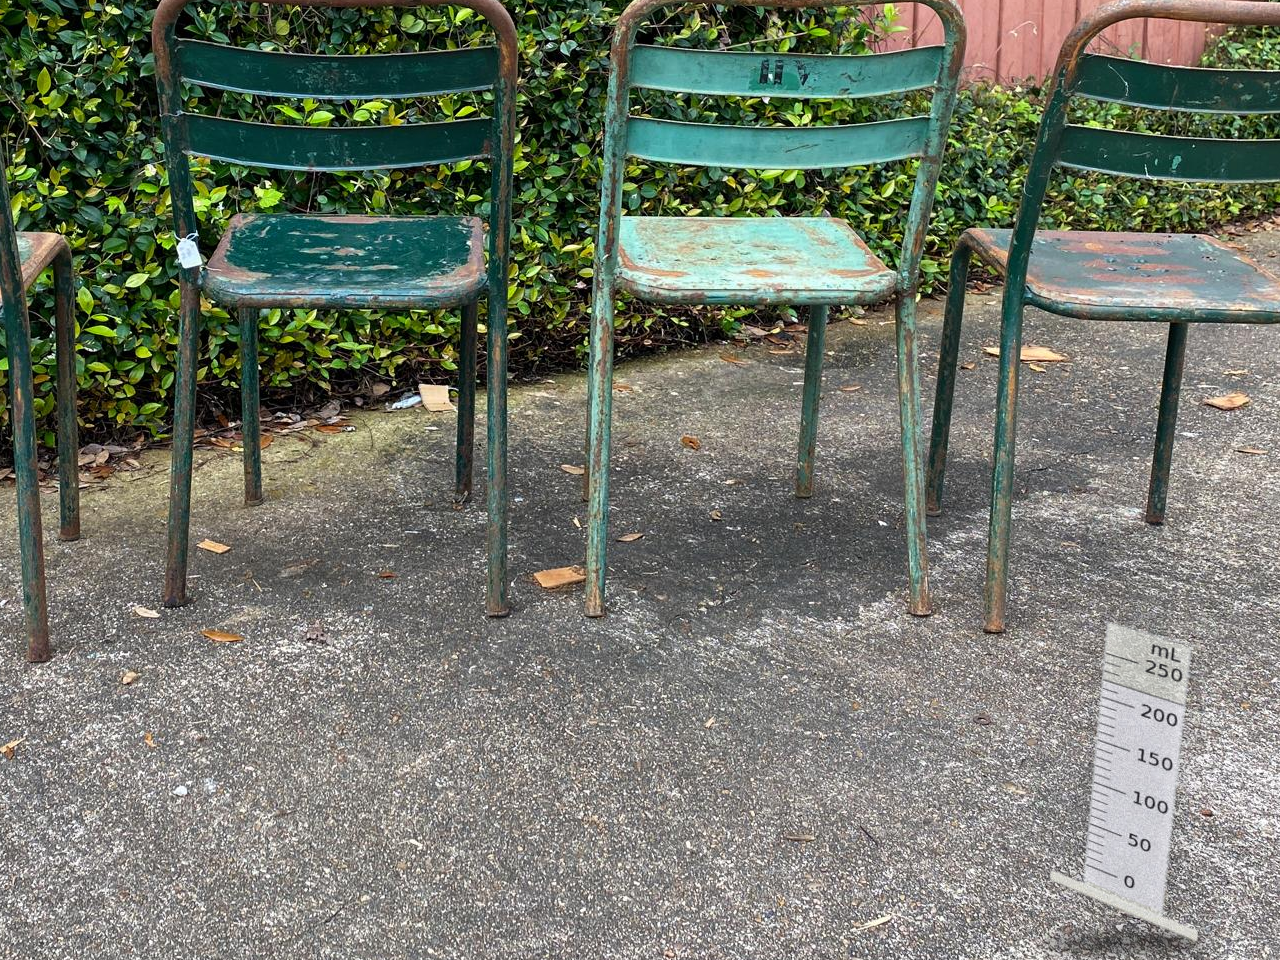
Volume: mL 220
